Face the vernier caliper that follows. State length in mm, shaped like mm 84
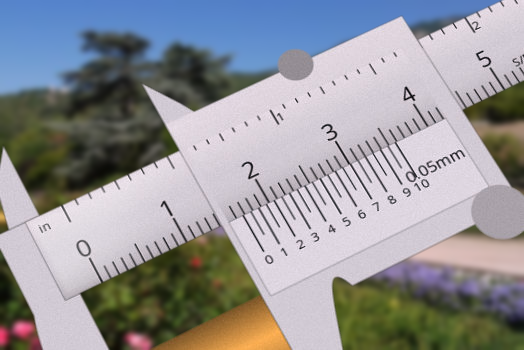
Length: mm 16.8
